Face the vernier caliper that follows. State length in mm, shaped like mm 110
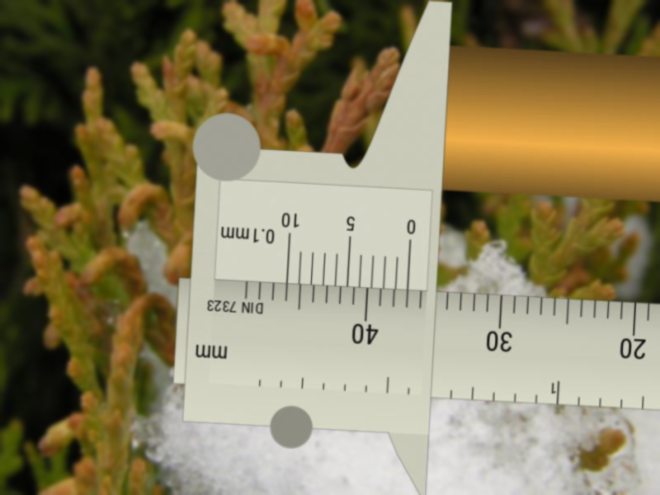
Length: mm 37.0
